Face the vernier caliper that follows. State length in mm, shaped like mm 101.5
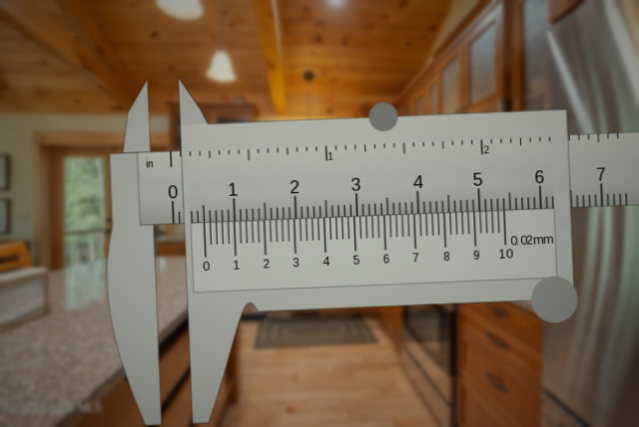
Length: mm 5.0
